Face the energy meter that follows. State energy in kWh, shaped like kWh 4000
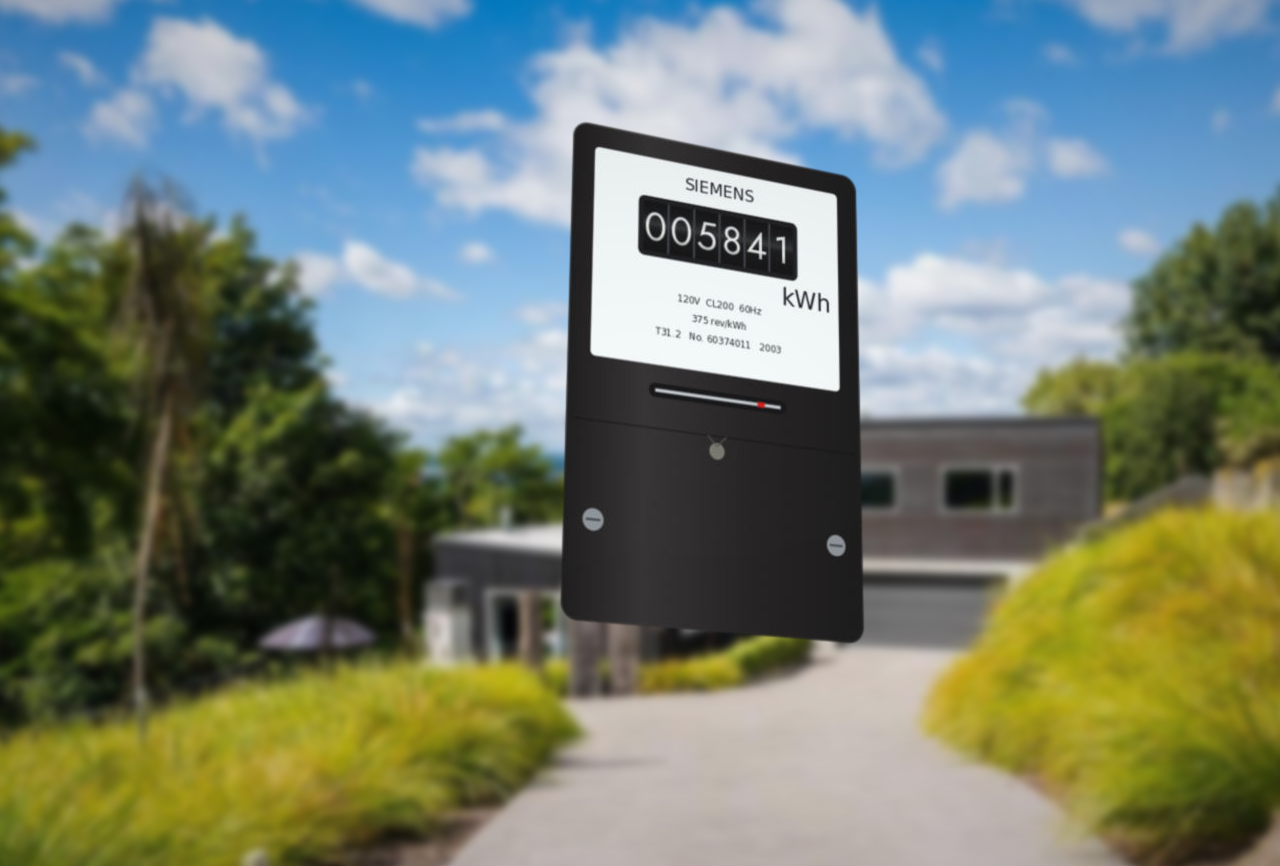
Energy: kWh 5841
